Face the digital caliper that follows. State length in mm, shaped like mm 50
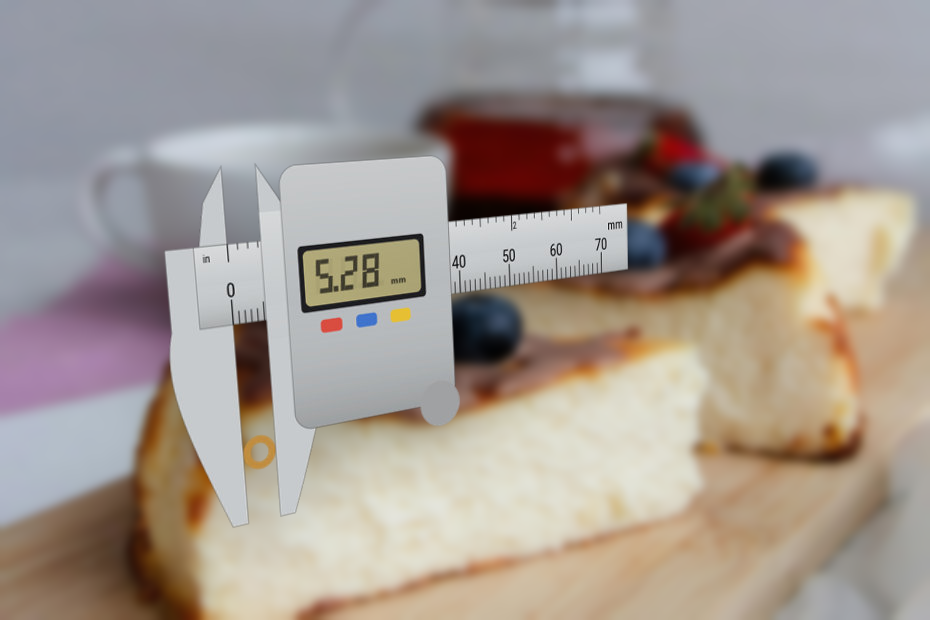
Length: mm 5.28
